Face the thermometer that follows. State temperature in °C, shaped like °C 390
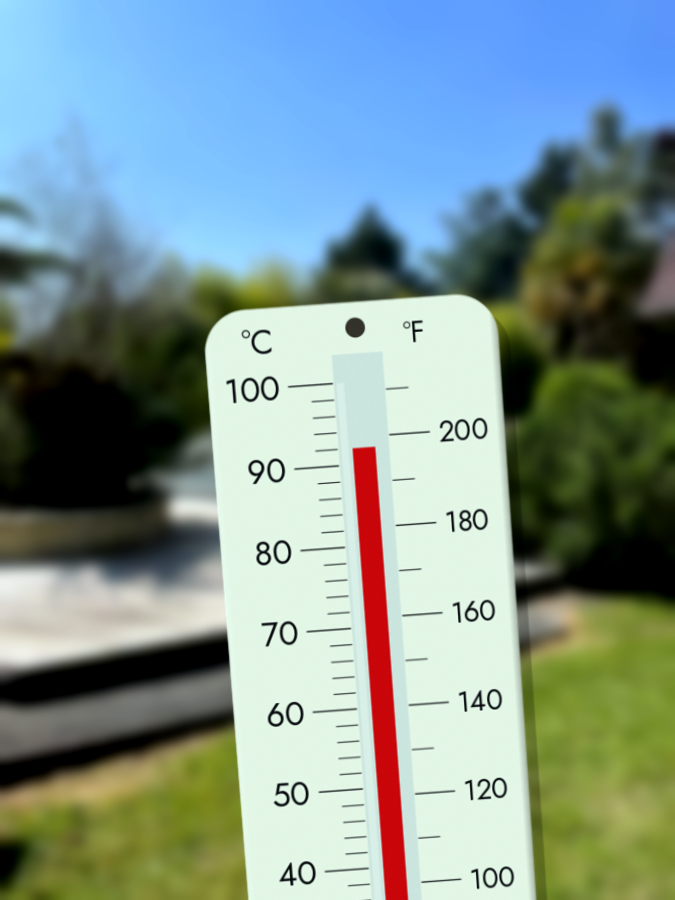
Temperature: °C 92
